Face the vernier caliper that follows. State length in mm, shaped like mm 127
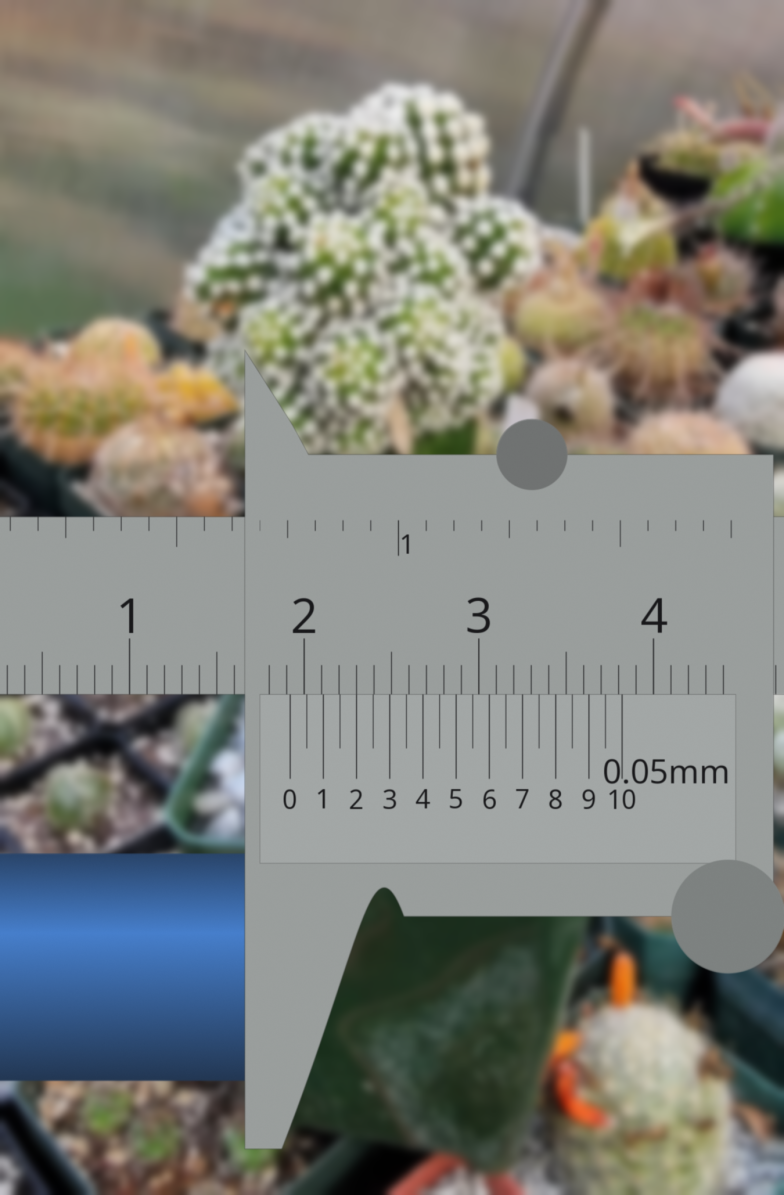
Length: mm 19.2
